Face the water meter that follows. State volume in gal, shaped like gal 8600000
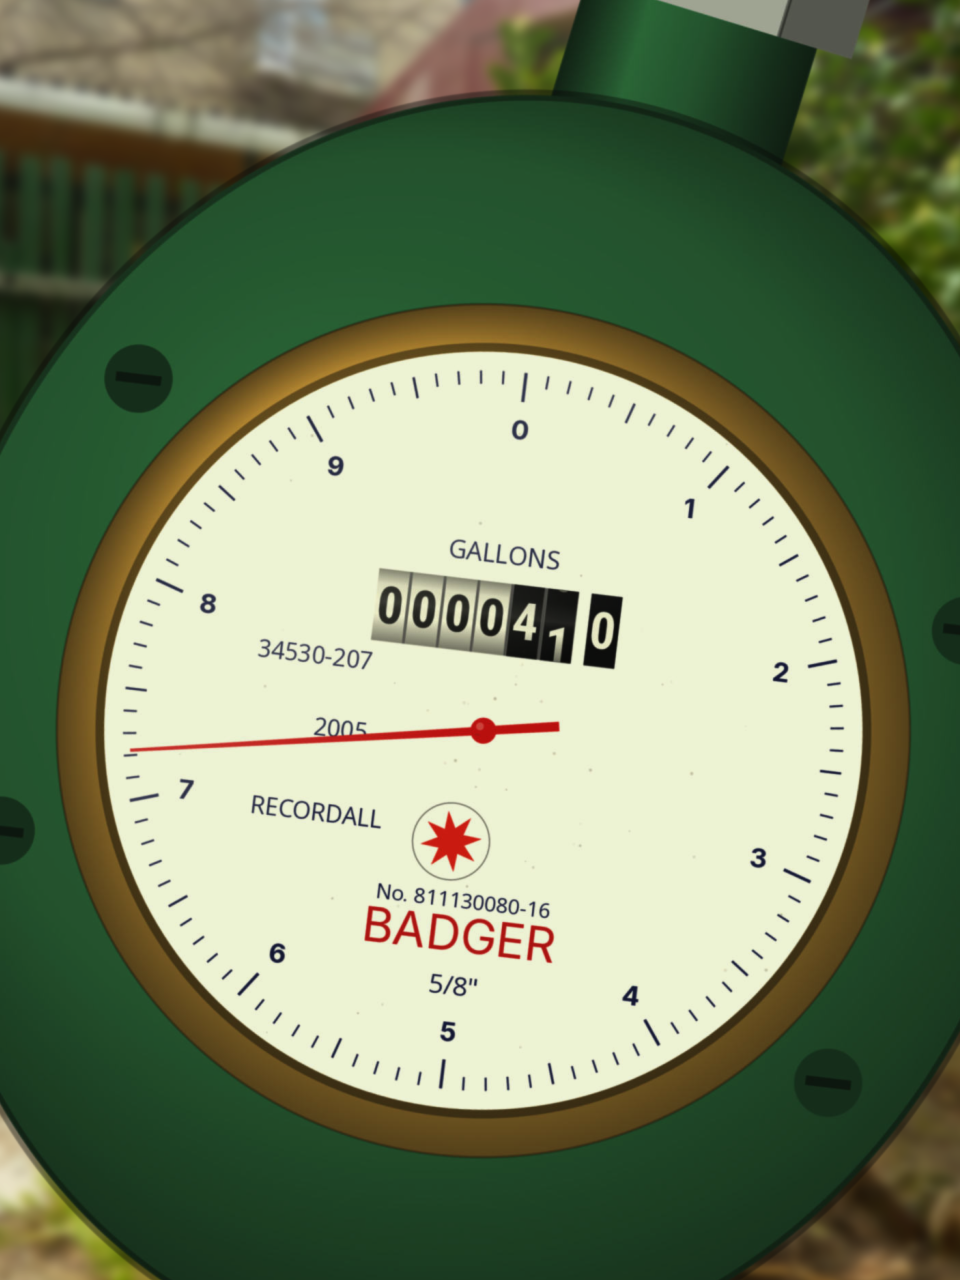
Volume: gal 407.2
